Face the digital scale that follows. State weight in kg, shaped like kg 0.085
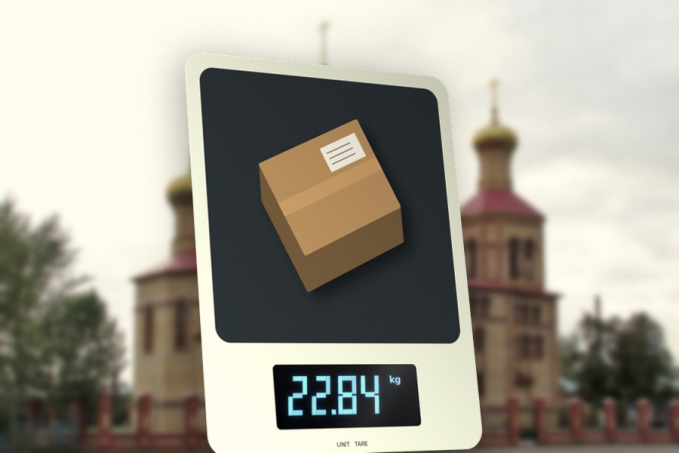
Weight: kg 22.84
